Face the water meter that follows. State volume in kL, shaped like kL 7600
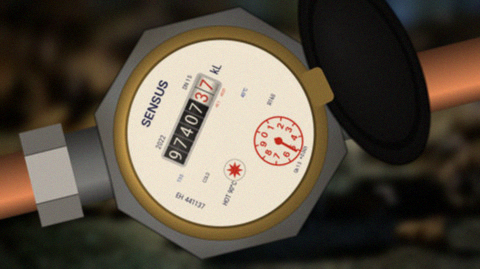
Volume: kL 97407.375
